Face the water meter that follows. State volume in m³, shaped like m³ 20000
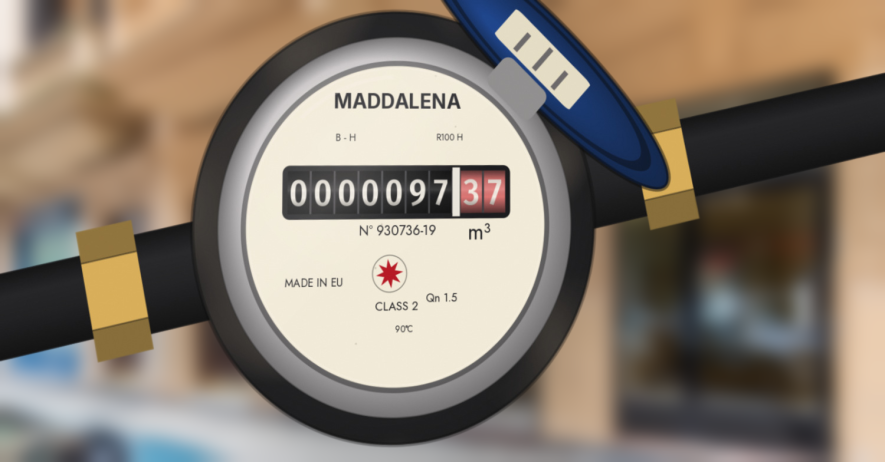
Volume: m³ 97.37
